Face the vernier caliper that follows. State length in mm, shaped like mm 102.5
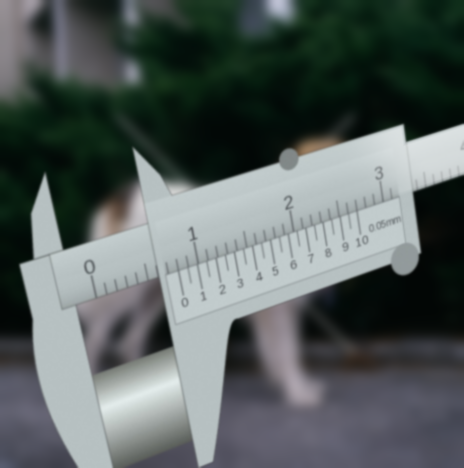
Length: mm 8.0
